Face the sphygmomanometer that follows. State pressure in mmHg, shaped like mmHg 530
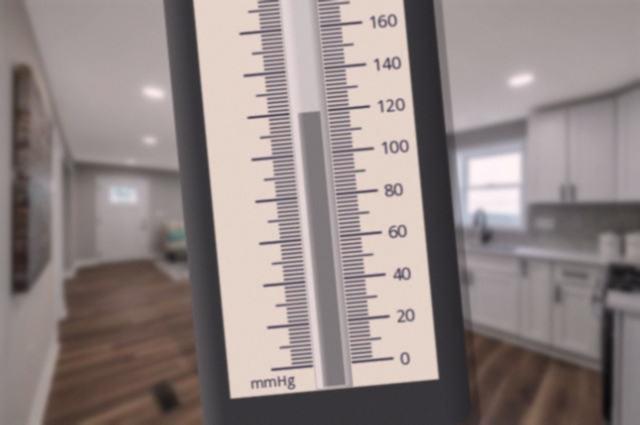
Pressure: mmHg 120
